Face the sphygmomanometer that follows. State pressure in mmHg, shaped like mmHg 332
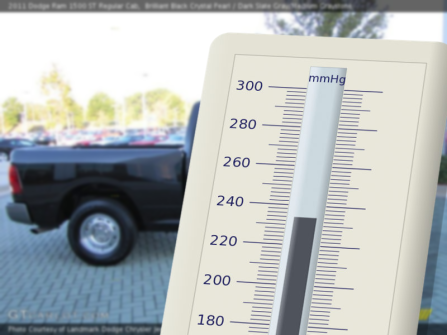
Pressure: mmHg 234
